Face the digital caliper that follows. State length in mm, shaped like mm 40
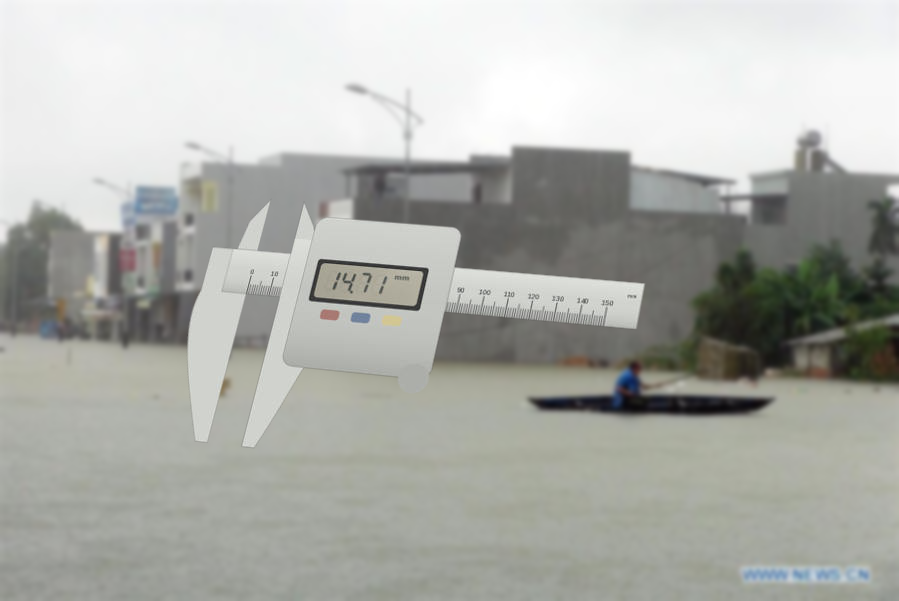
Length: mm 14.71
